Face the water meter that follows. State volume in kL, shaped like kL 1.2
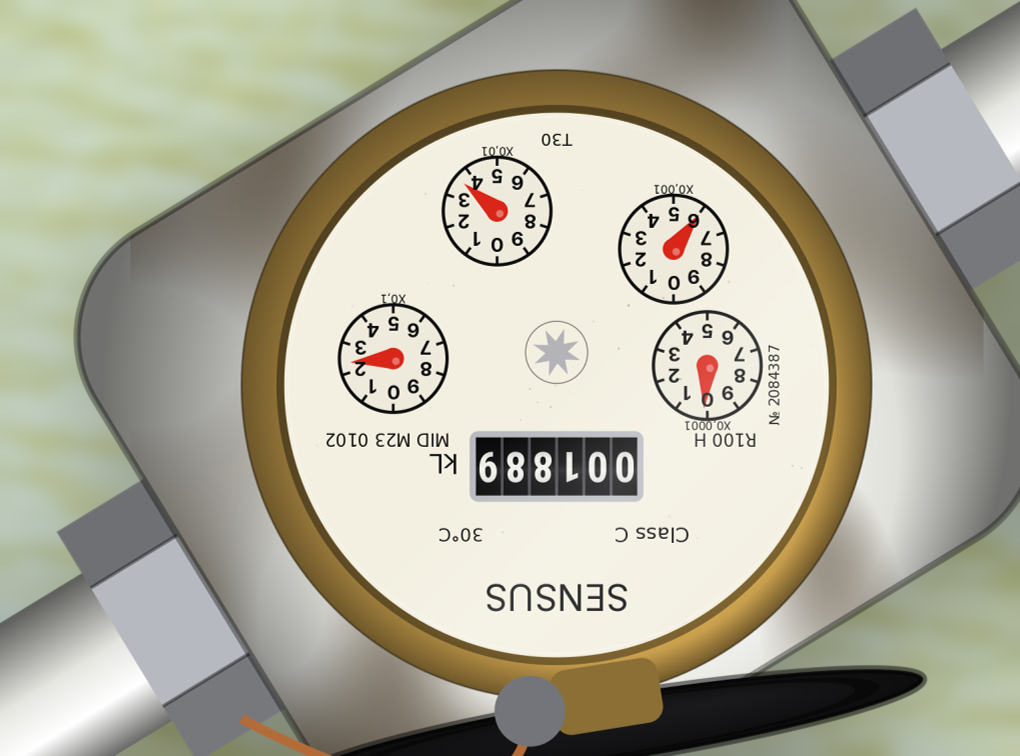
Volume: kL 1889.2360
